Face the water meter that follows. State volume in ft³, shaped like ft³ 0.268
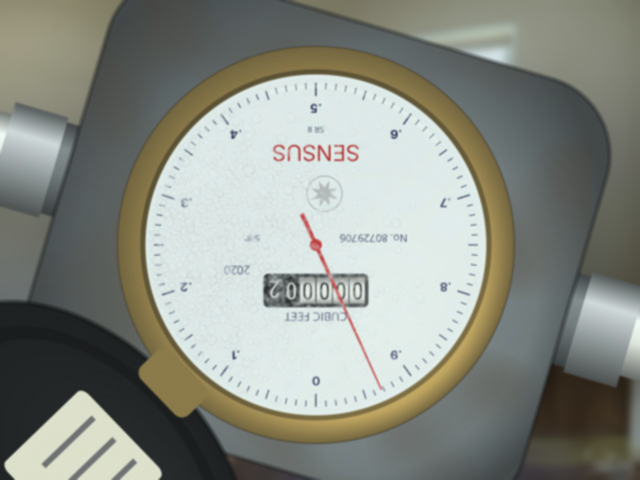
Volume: ft³ 1.93
